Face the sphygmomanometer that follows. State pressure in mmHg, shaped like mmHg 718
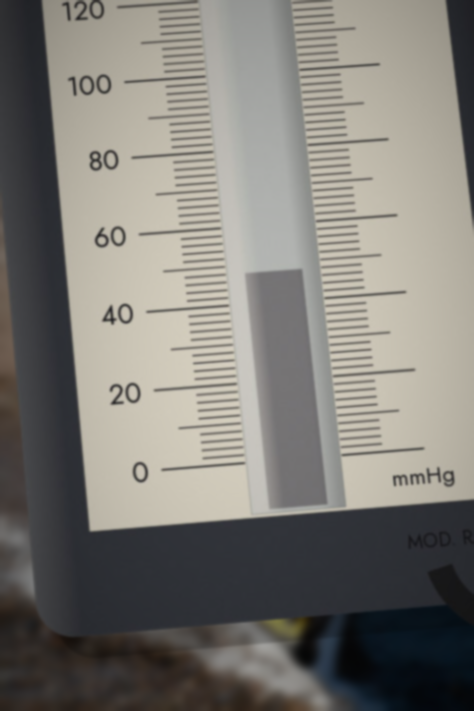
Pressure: mmHg 48
